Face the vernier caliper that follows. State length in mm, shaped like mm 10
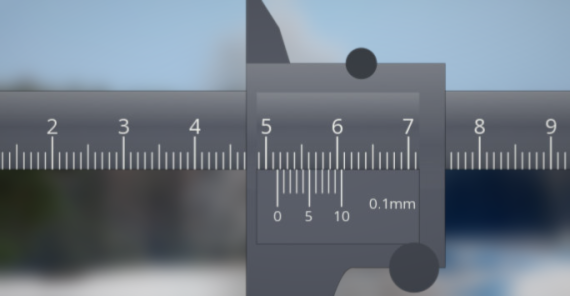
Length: mm 51.6
